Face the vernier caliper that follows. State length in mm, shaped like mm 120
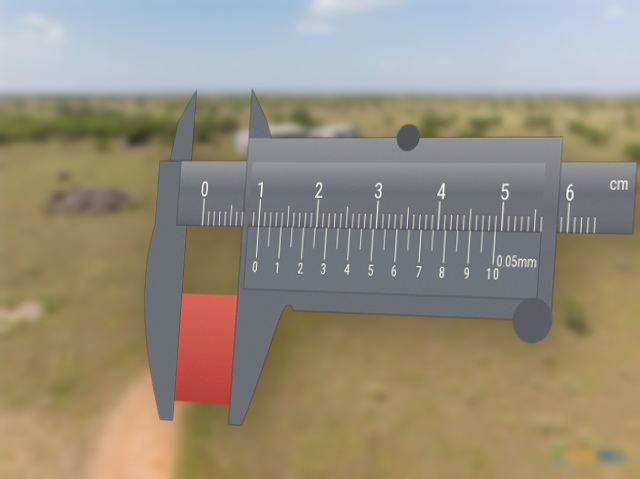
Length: mm 10.0
